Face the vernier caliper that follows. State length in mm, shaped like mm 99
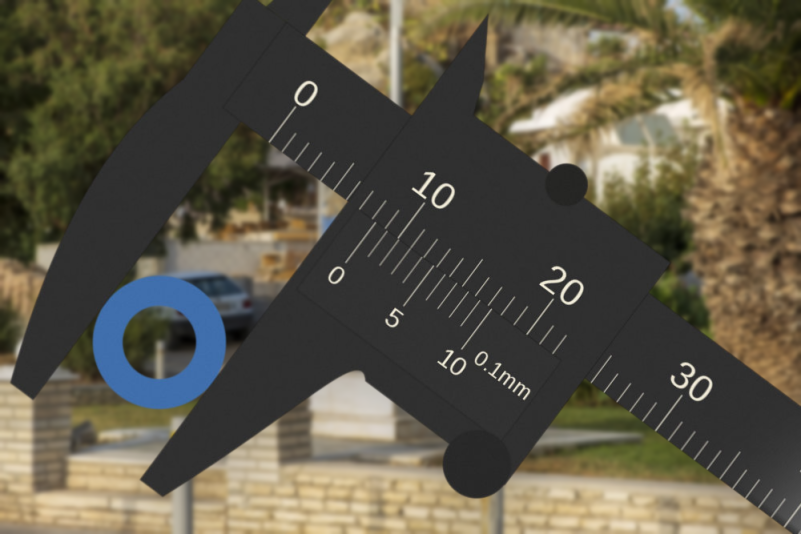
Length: mm 8.3
